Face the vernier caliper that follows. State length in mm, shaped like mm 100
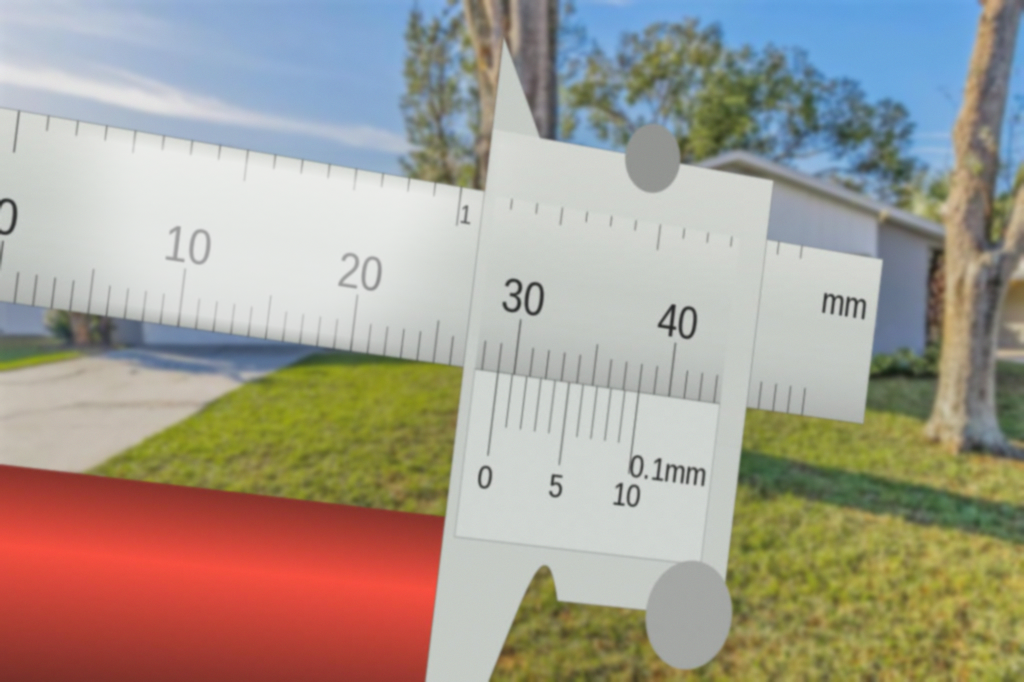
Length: mm 29.0
